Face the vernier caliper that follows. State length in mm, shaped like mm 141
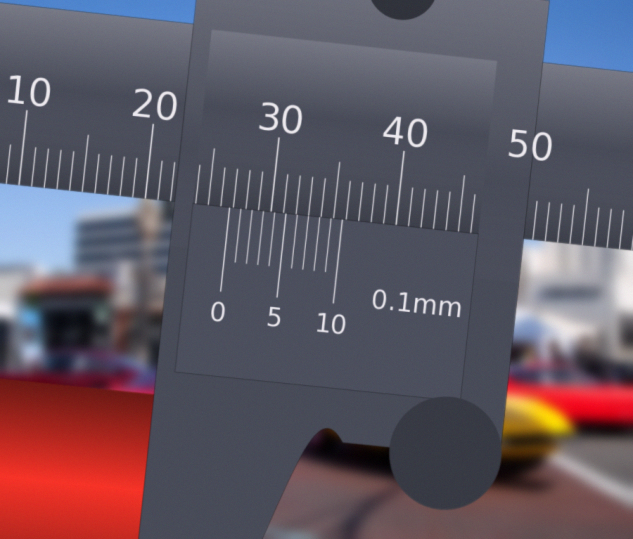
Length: mm 26.7
